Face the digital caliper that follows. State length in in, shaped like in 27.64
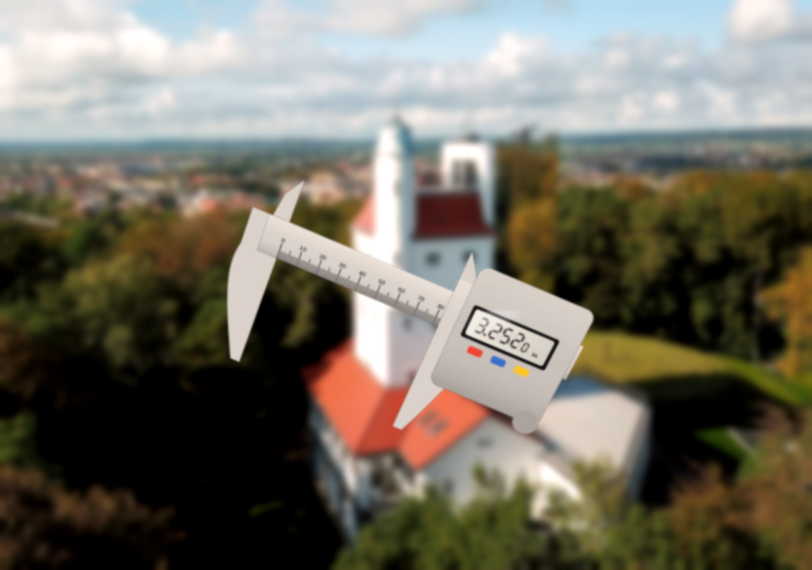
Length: in 3.2520
